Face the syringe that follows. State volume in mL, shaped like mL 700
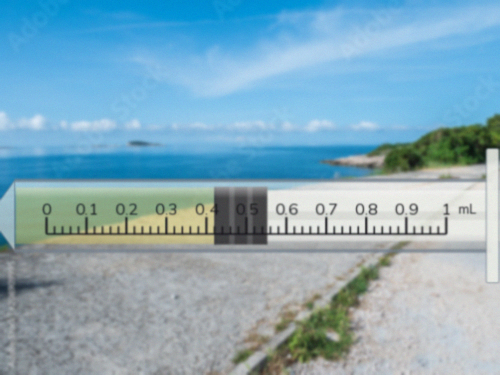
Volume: mL 0.42
